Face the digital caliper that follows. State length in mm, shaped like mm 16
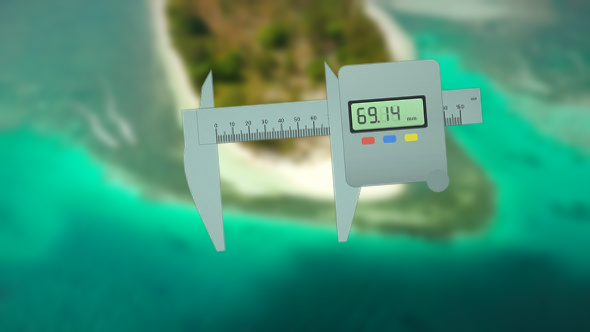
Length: mm 69.14
